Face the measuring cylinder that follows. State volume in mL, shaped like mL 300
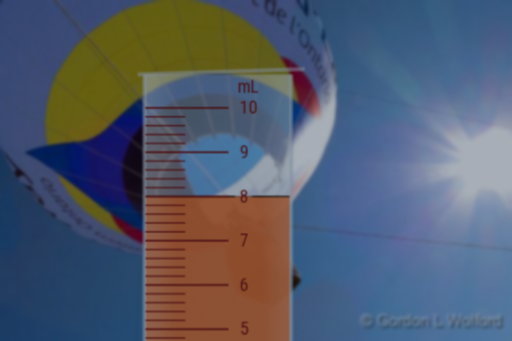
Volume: mL 8
